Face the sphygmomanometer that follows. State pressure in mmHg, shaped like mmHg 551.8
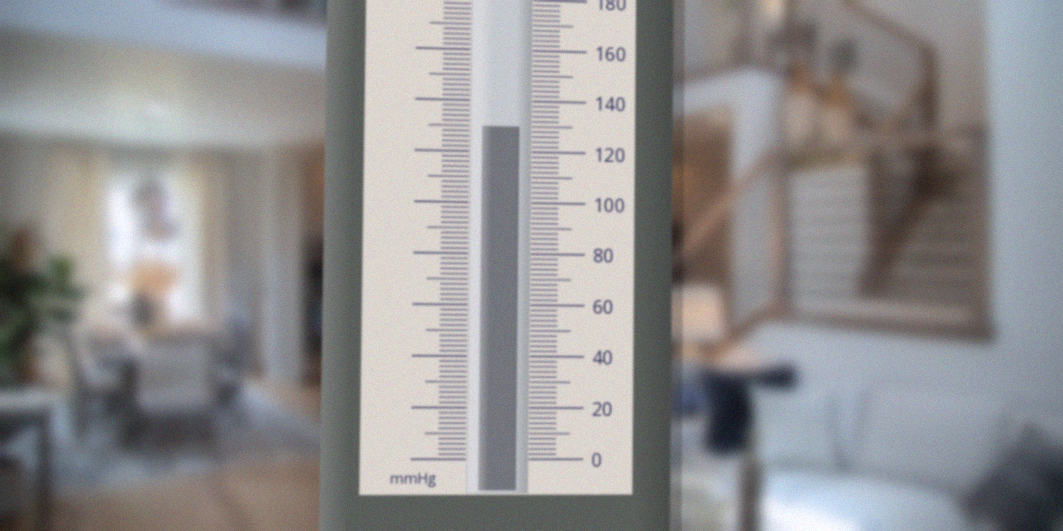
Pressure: mmHg 130
